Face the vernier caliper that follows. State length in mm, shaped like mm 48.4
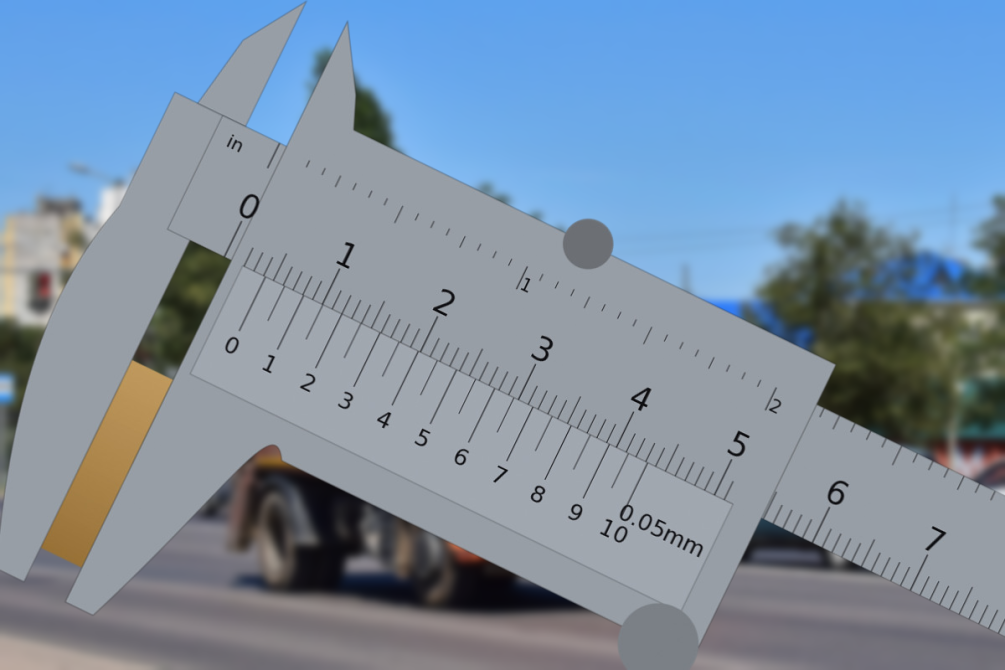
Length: mm 4.2
